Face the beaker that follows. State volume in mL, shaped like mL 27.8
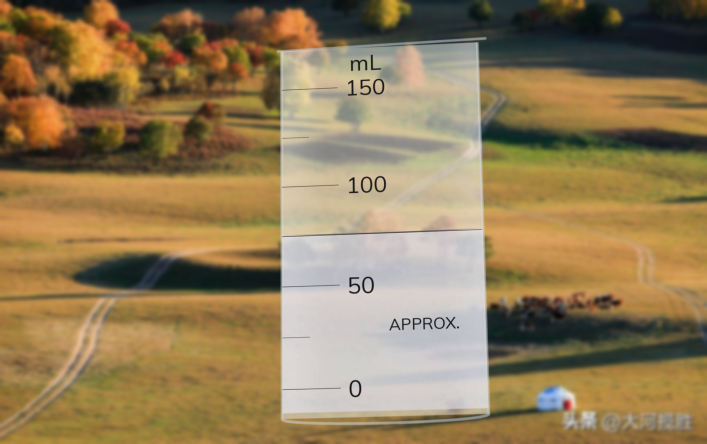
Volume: mL 75
